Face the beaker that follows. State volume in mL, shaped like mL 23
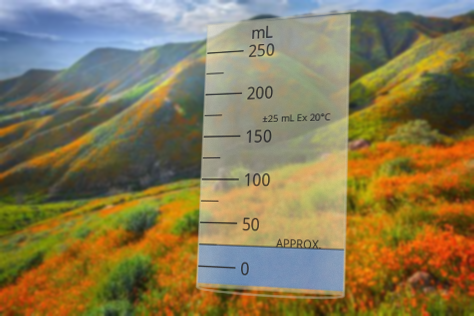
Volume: mL 25
